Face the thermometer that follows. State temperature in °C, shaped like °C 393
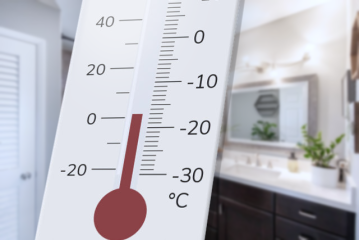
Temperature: °C -17
